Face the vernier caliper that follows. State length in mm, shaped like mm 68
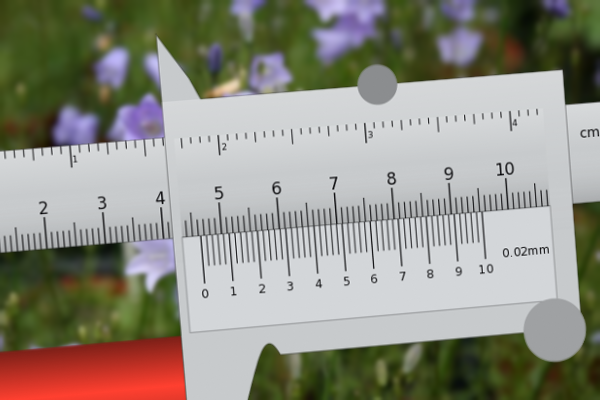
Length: mm 46.4
